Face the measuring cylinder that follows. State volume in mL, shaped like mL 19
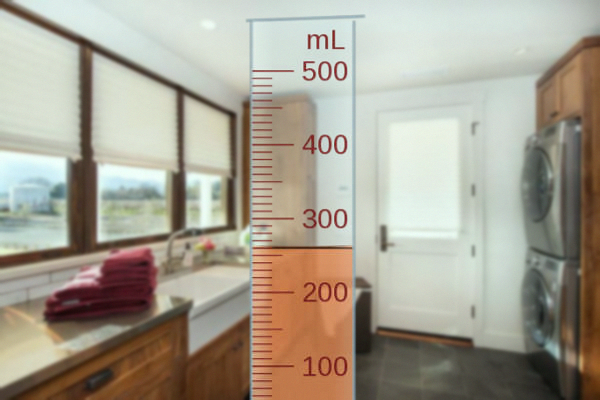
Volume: mL 260
